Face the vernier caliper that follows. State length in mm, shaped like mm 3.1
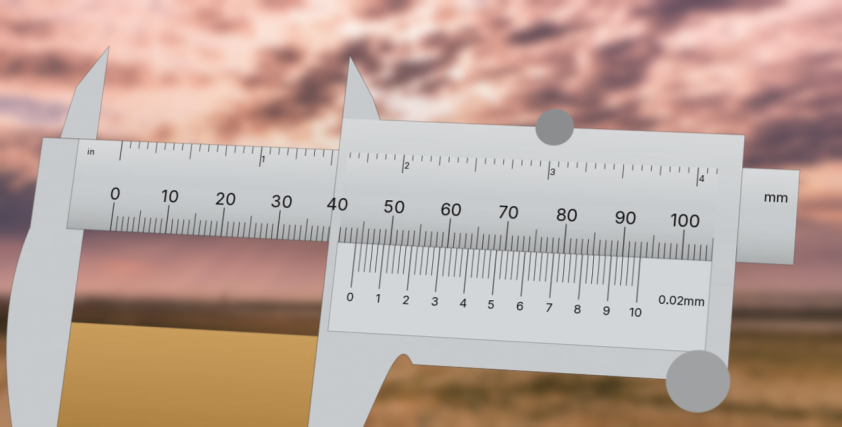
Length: mm 44.0
